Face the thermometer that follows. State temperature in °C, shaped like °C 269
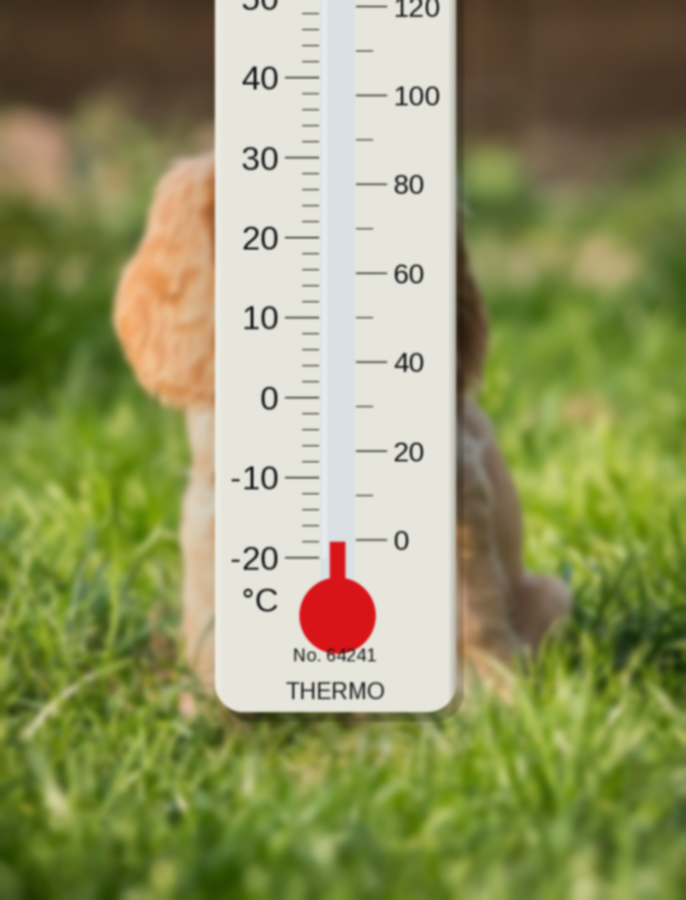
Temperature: °C -18
